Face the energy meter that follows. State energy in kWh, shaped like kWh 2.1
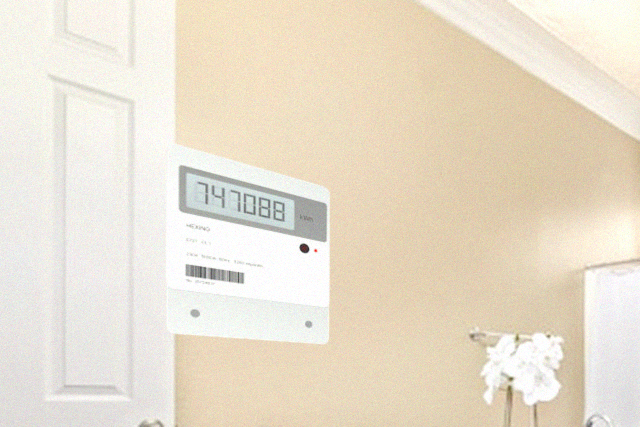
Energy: kWh 747088
